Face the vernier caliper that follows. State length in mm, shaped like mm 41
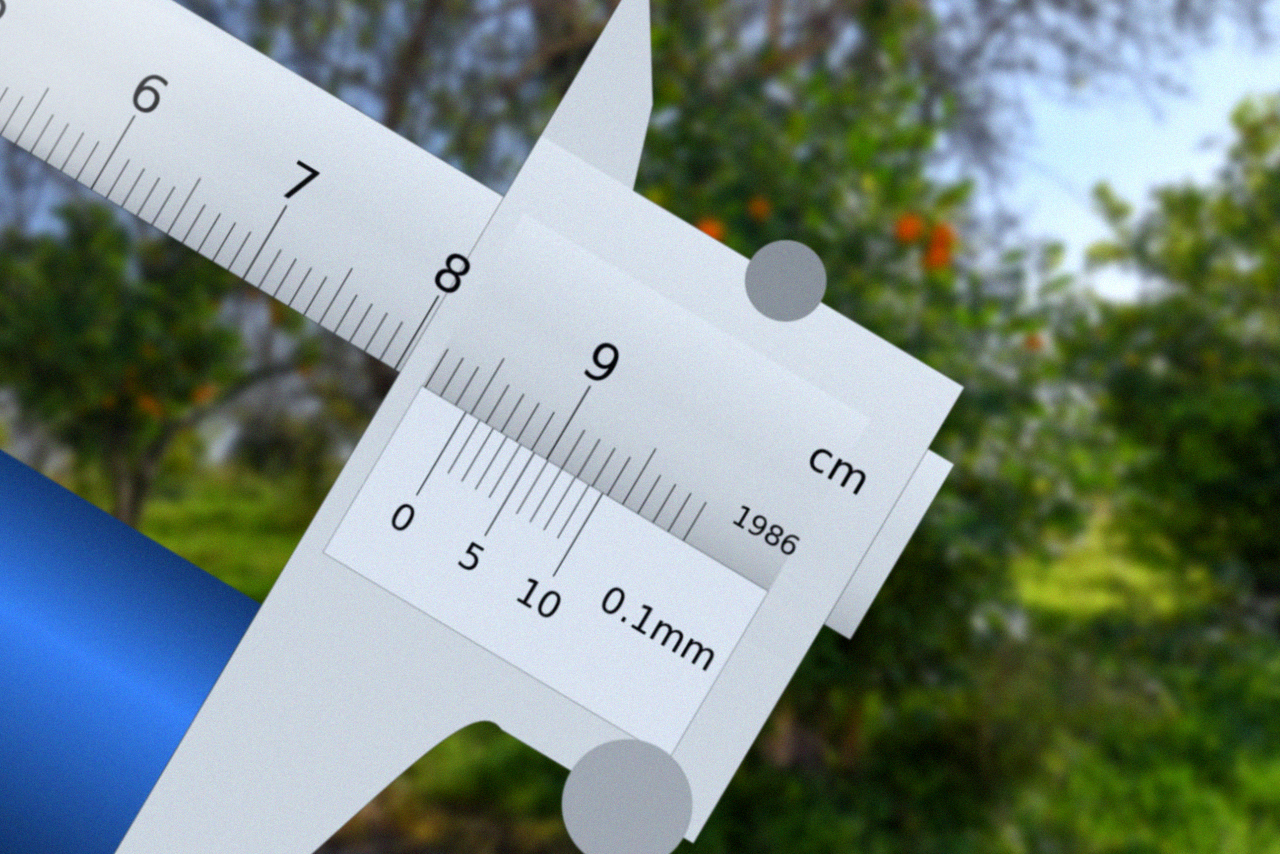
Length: mm 84.7
